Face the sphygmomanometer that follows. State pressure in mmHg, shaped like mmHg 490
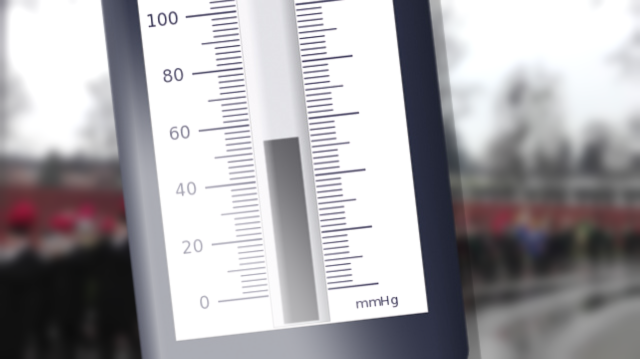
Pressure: mmHg 54
